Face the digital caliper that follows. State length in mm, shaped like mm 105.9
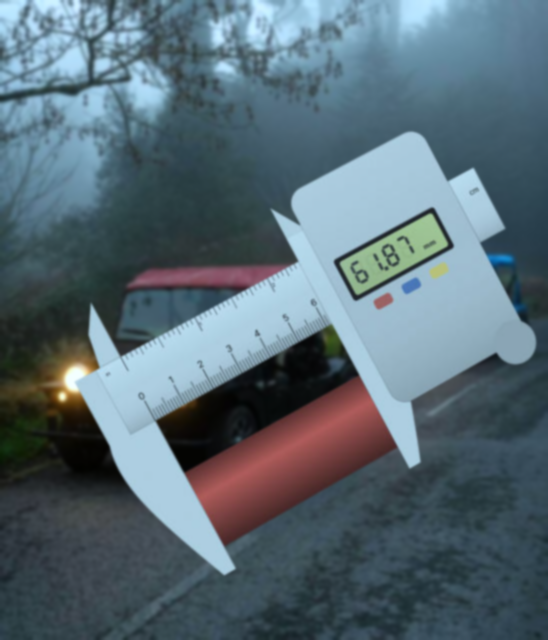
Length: mm 61.87
